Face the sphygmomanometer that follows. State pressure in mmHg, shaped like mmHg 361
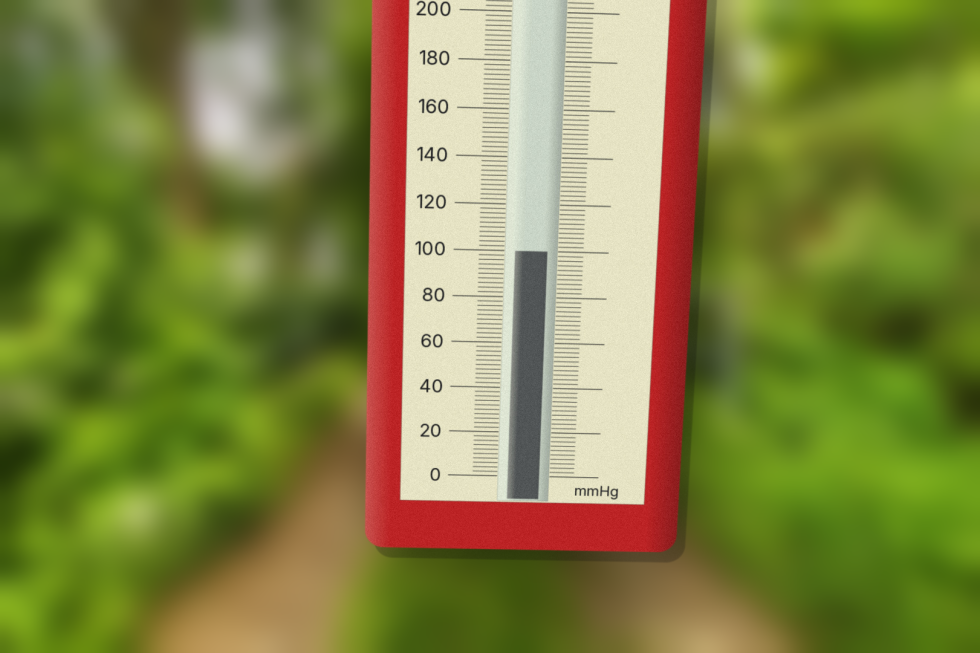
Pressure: mmHg 100
